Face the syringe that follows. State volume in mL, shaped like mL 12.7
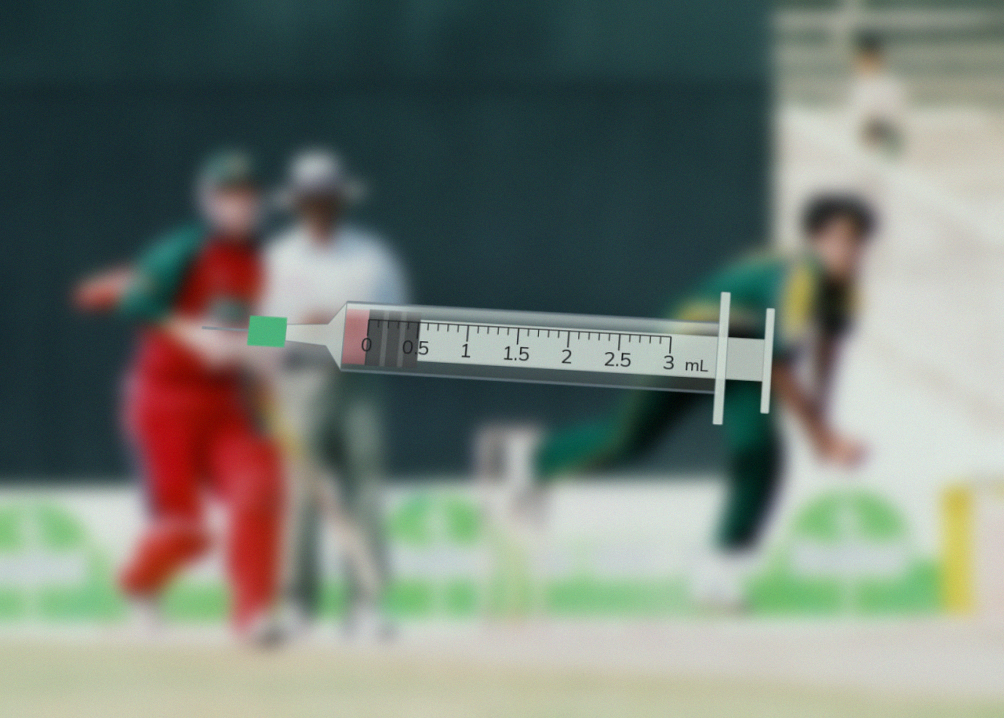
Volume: mL 0
